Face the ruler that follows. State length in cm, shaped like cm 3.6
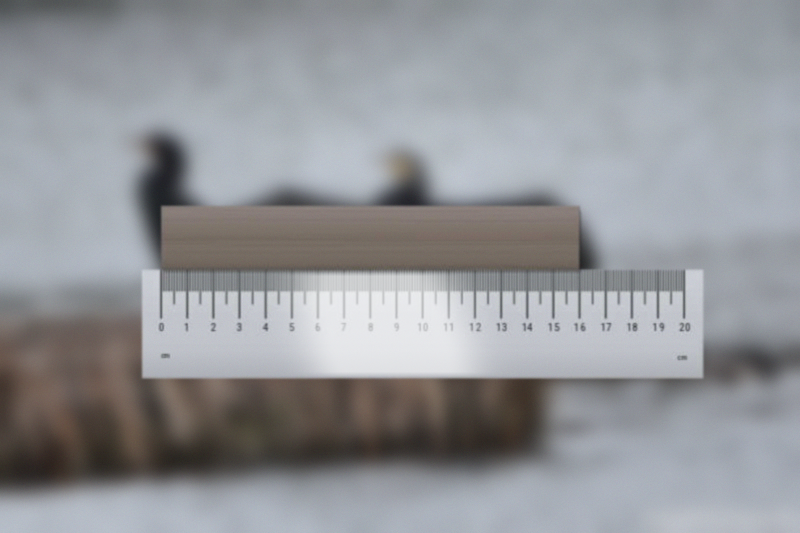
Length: cm 16
